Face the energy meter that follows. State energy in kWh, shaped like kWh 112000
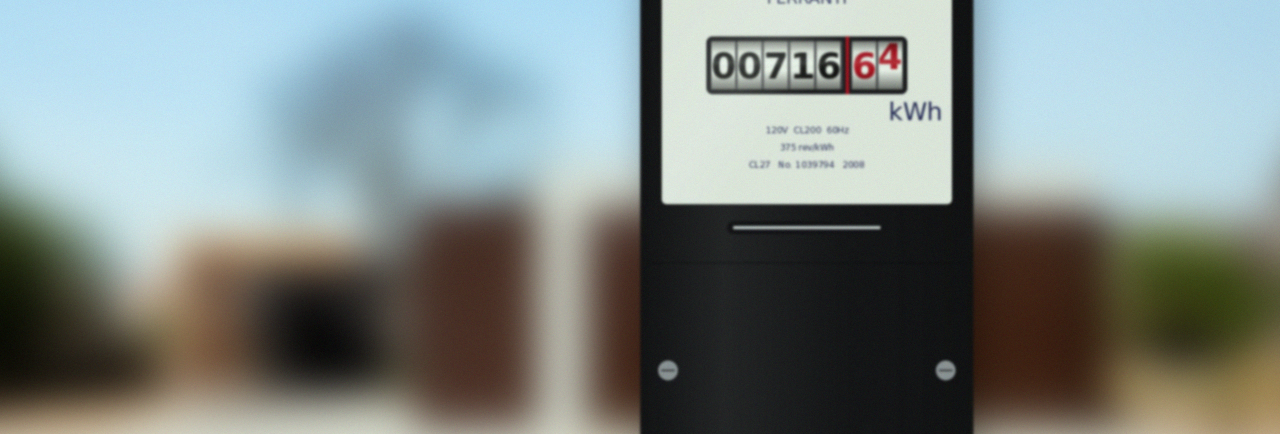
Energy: kWh 716.64
